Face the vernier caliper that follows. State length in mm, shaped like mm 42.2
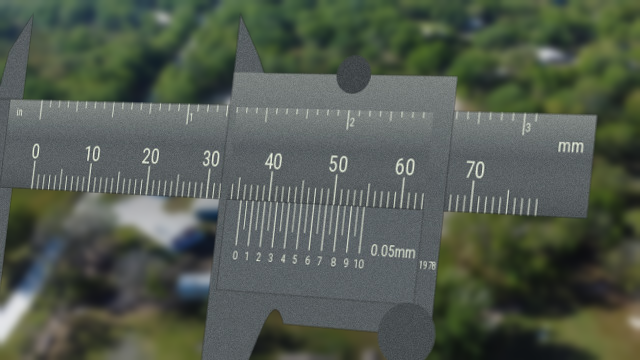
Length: mm 35.6
